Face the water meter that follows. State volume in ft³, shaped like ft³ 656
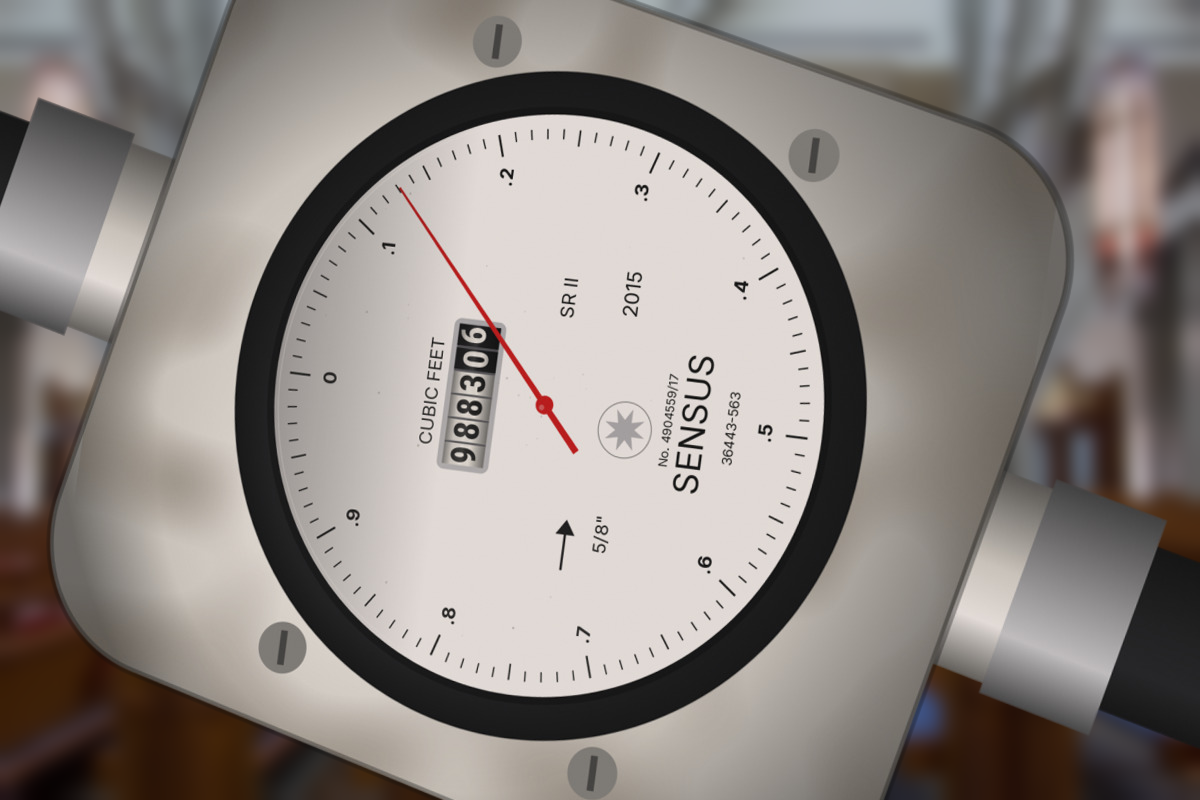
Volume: ft³ 988306.13
